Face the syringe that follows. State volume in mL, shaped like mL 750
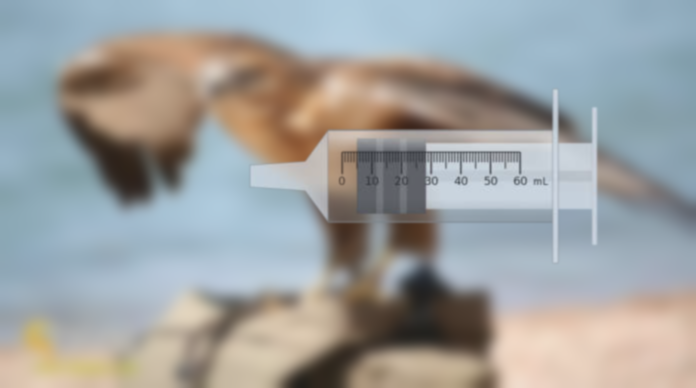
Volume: mL 5
